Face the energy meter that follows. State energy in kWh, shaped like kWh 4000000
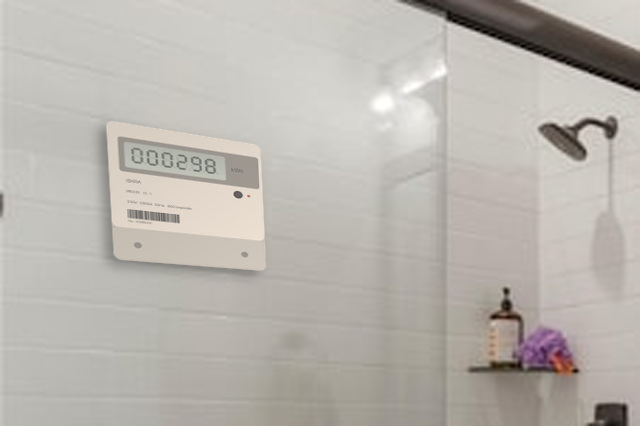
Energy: kWh 298
